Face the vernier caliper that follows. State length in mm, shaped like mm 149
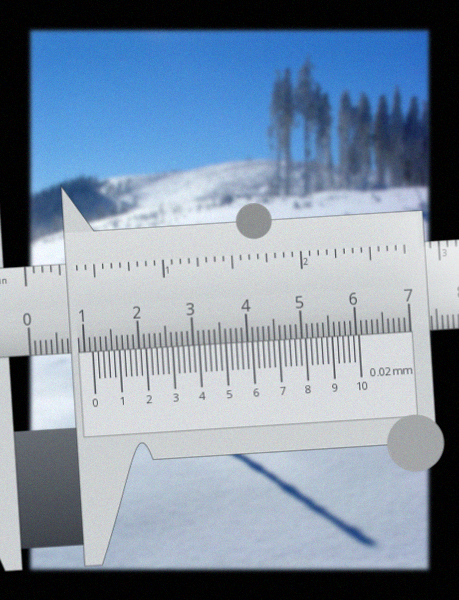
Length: mm 11.5
